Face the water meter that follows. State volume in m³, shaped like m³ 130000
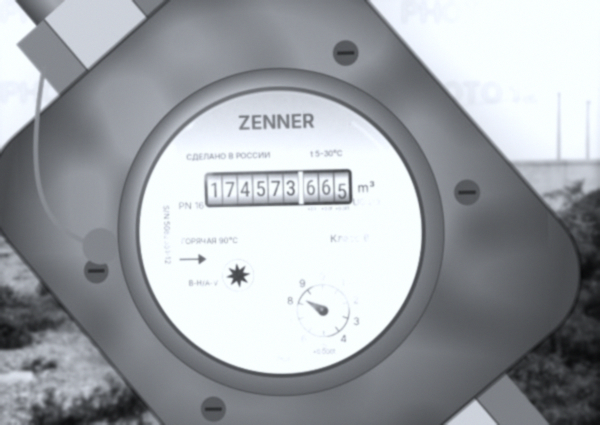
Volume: m³ 174573.6648
